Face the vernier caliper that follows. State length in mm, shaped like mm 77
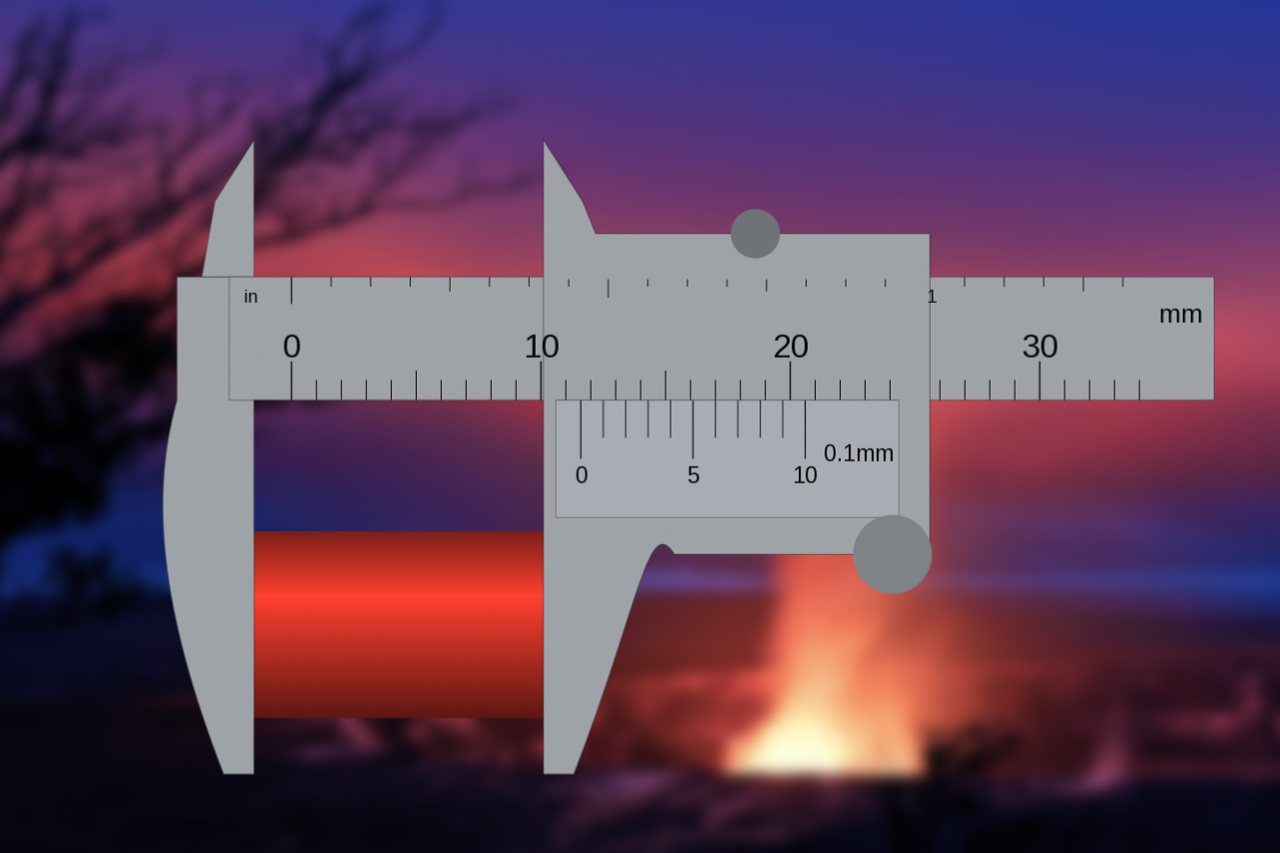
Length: mm 11.6
